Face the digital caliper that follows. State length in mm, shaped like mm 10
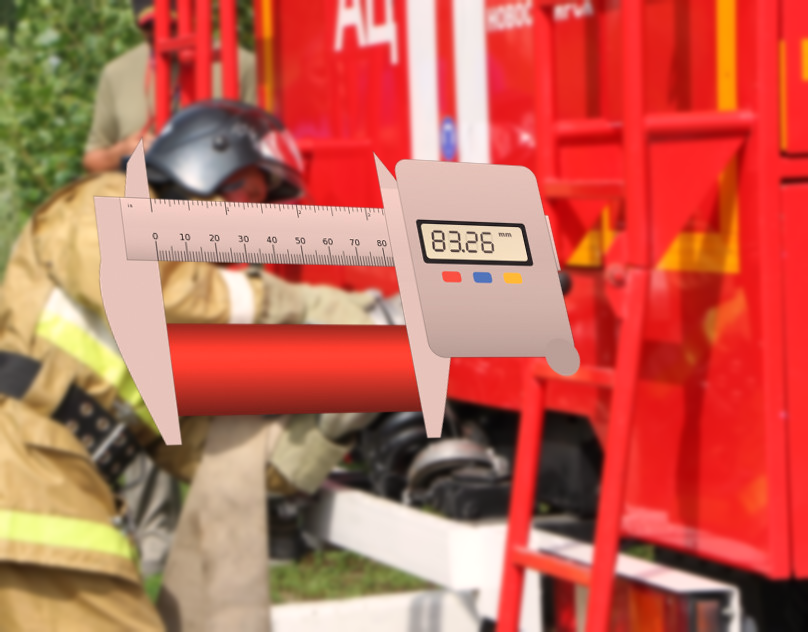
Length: mm 83.26
